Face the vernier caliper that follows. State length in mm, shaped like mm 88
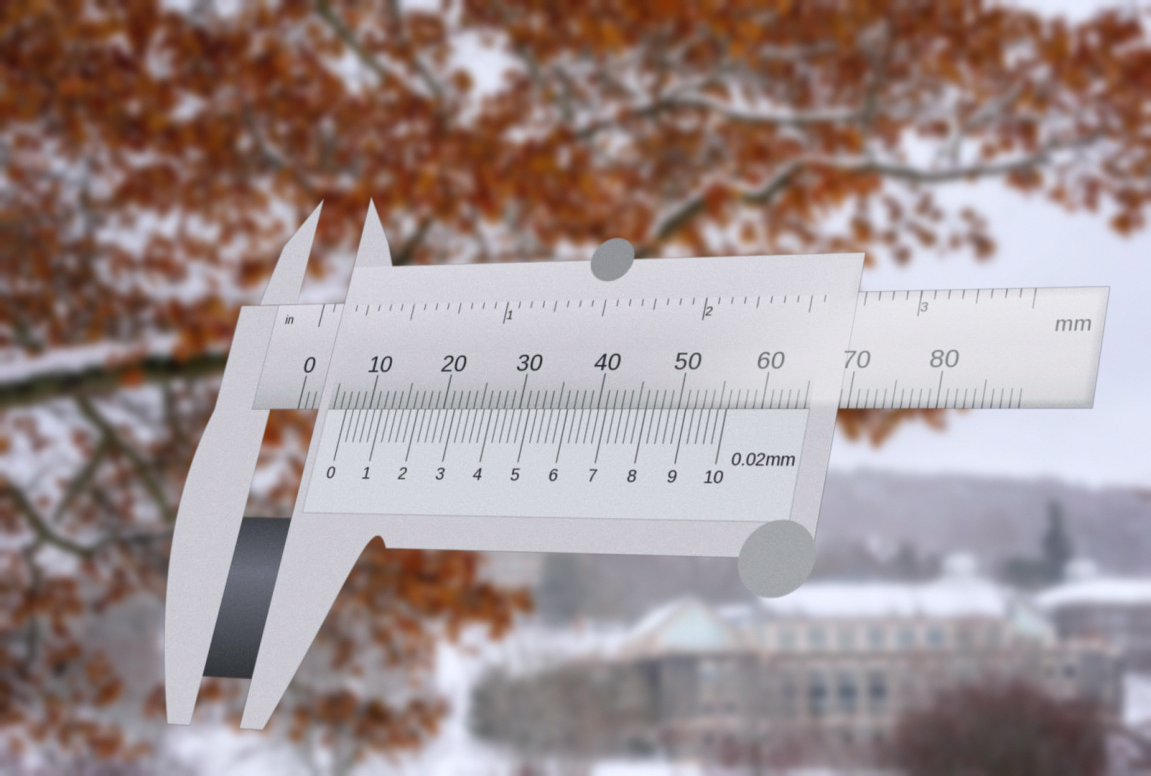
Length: mm 6.8
